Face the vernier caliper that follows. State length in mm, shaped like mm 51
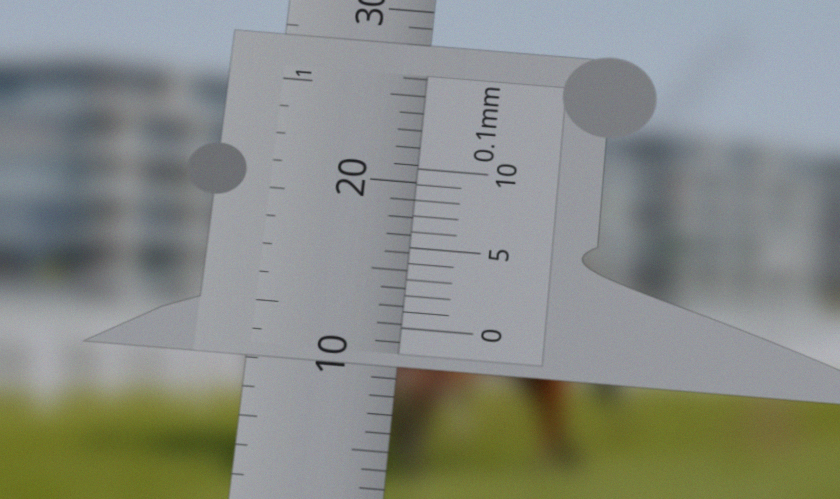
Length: mm 11.8
